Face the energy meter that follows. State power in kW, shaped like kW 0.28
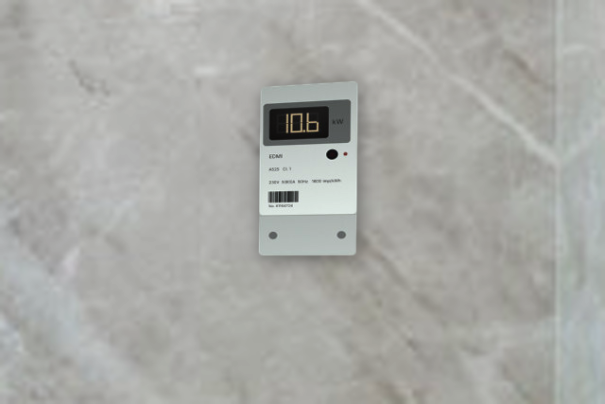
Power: kW 10.6
